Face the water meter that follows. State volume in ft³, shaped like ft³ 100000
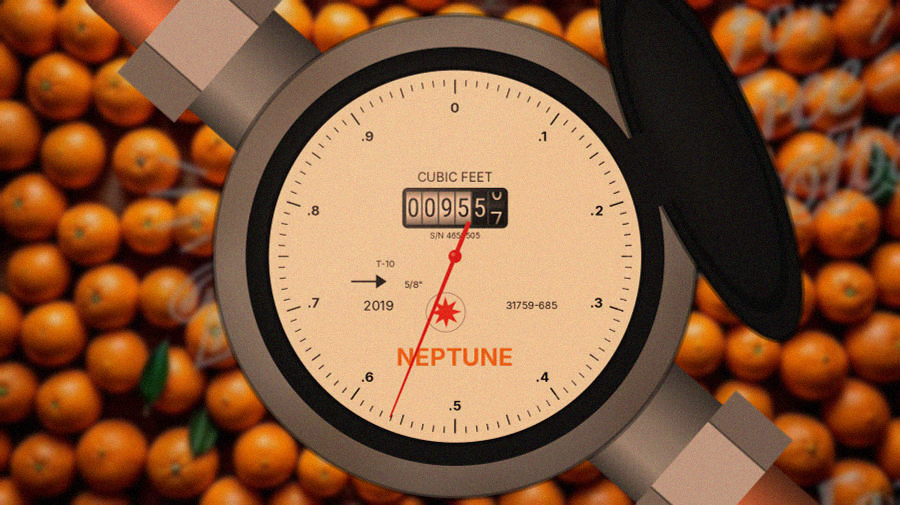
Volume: ft³ 9556.56
